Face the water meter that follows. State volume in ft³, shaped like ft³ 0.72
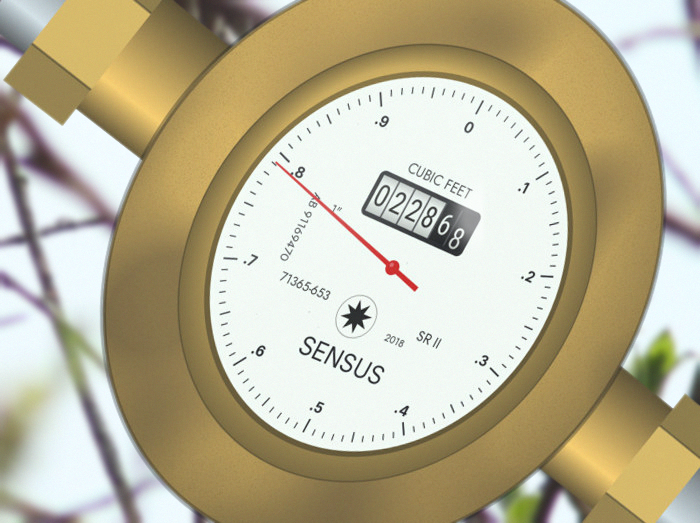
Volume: ft³ 22867.79
